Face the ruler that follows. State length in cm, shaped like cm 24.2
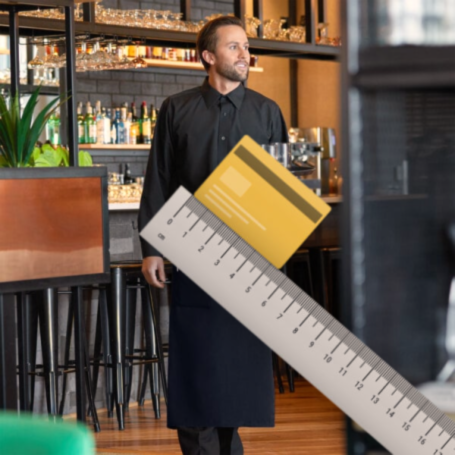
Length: cm 5.5
